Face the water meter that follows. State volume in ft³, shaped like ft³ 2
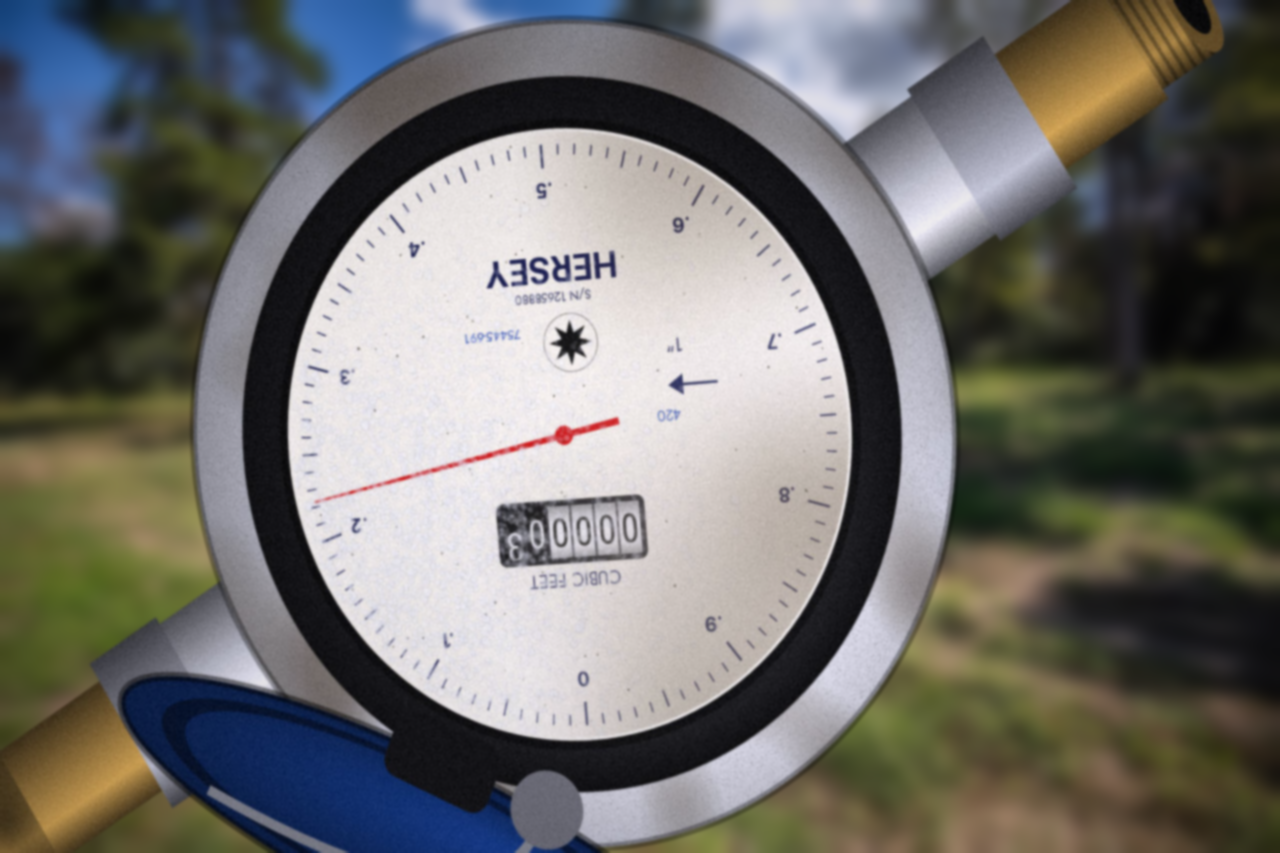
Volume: ft³ 3.22
